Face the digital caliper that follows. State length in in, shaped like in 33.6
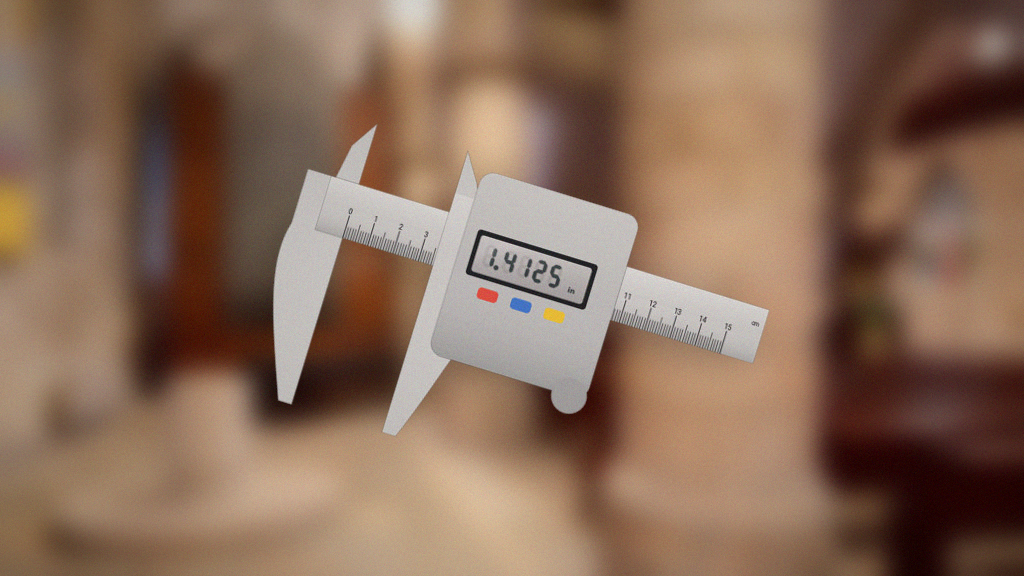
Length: in 1.4125
